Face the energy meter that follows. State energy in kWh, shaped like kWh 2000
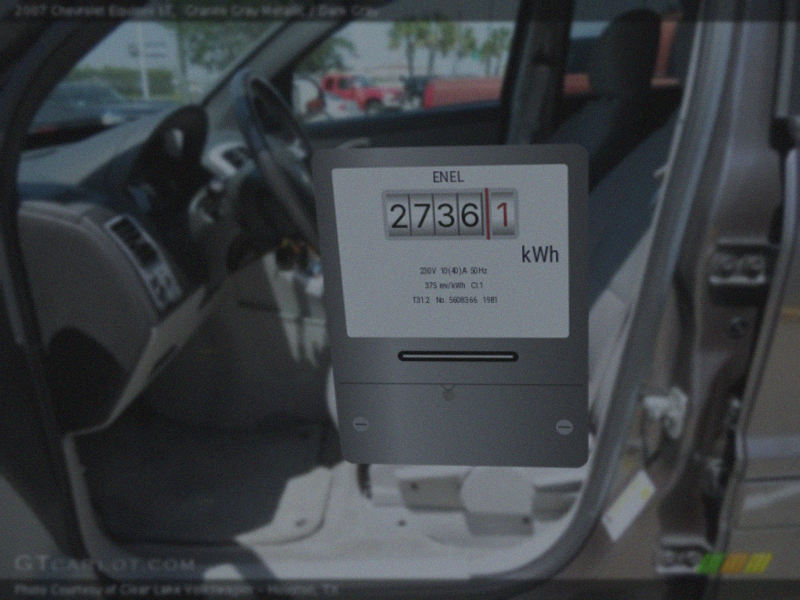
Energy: kWh 2736.1
